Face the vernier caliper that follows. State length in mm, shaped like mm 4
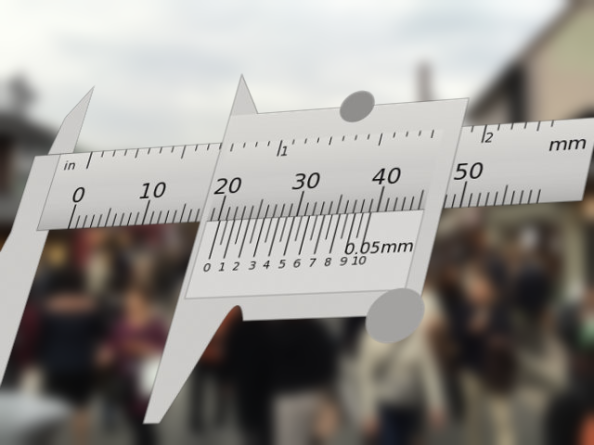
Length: mm 20.2
